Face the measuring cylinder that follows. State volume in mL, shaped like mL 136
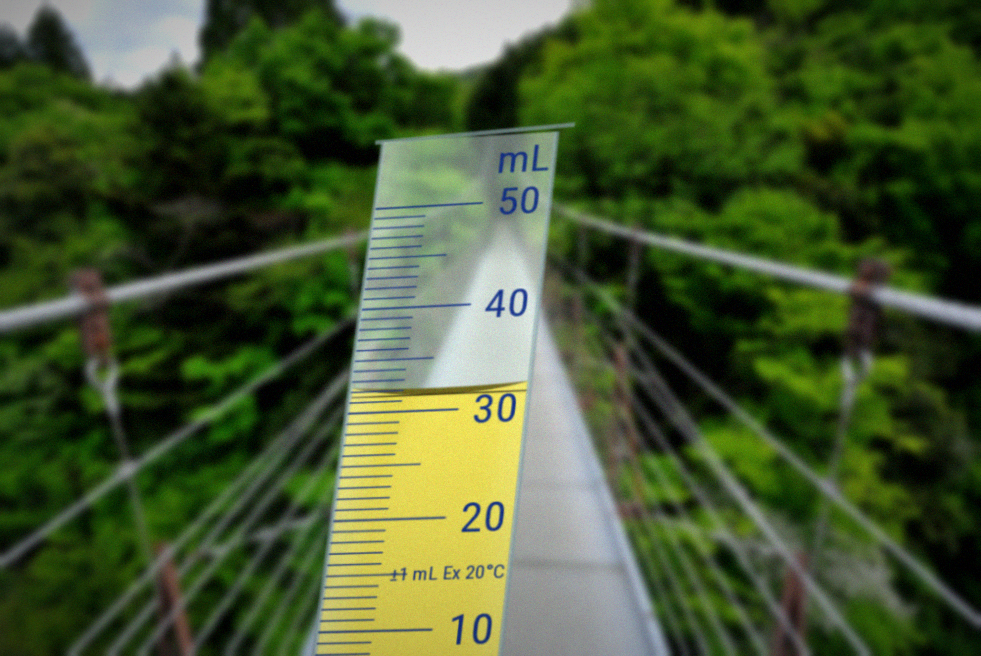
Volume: mL 31.5
